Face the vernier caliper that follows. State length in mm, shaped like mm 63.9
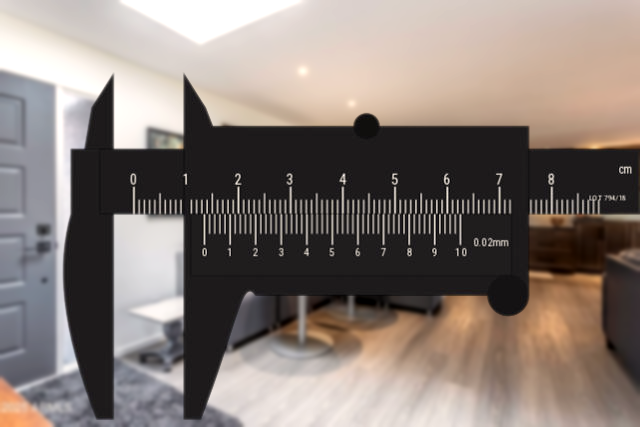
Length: mm 13.5
